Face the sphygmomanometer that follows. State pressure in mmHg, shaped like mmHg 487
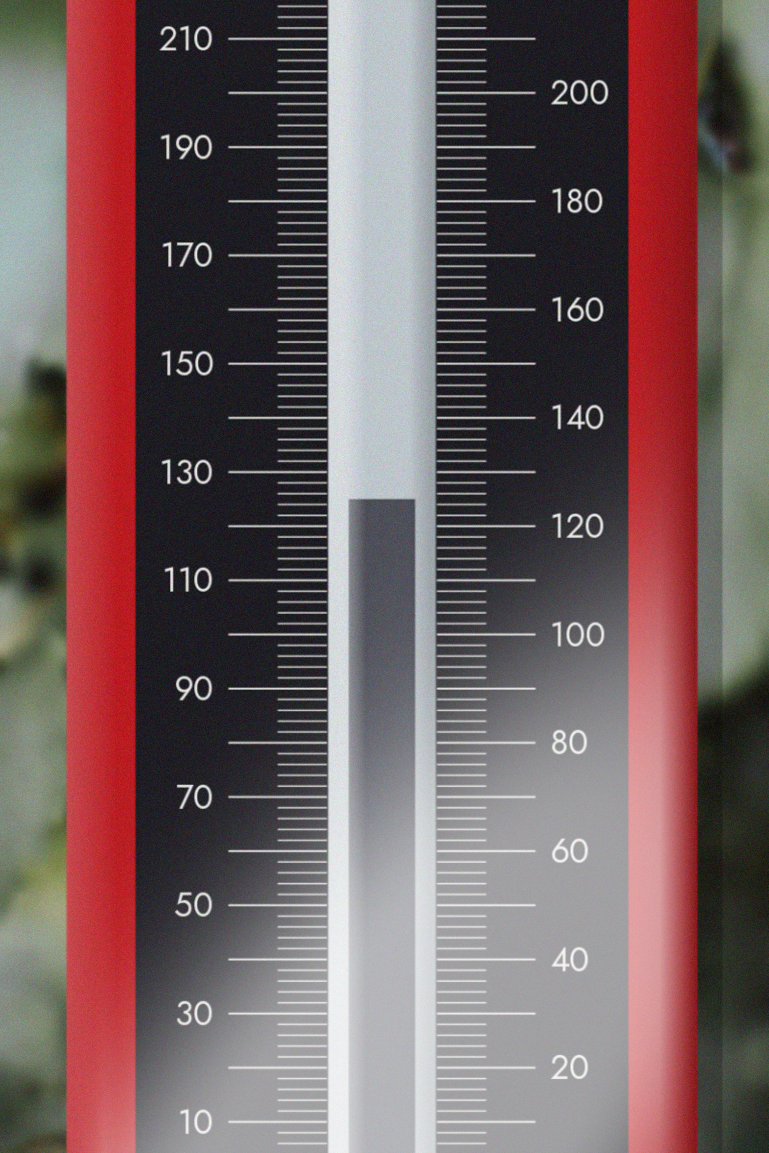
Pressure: mmHg 125
